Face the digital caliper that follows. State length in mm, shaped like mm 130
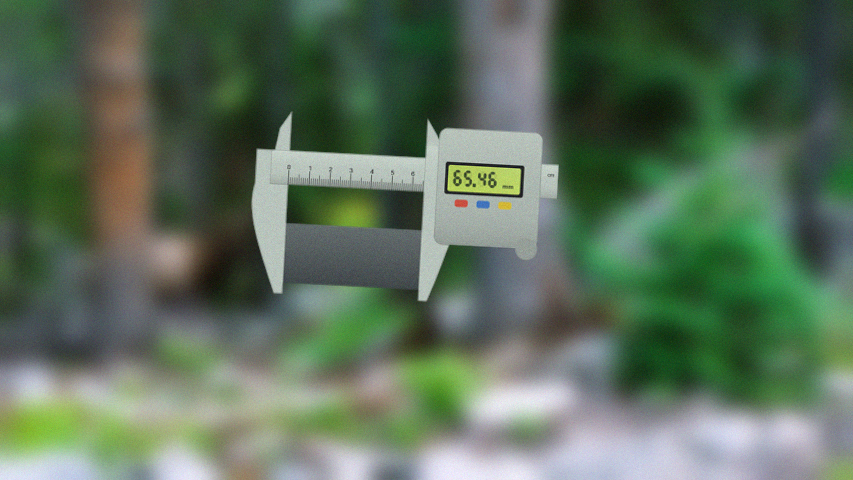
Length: mm 65.46
